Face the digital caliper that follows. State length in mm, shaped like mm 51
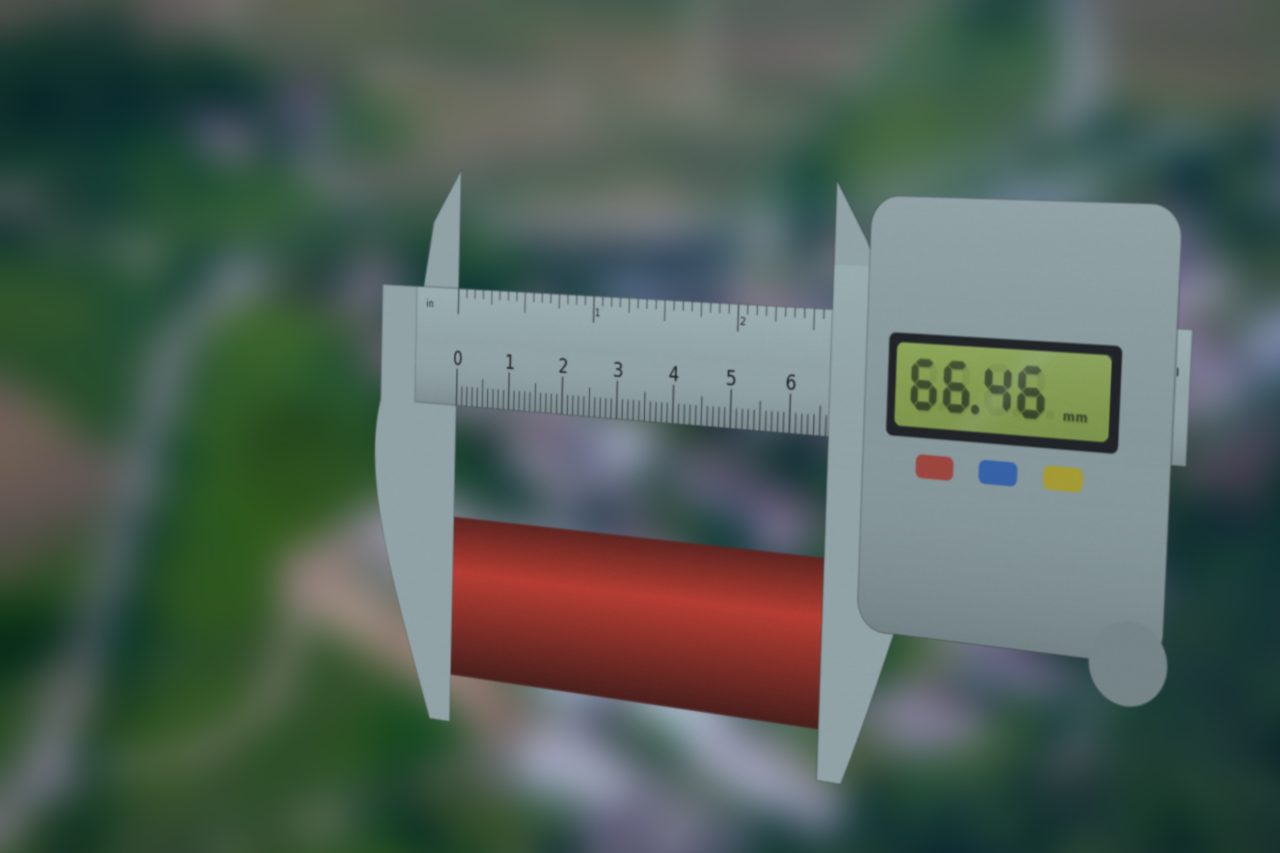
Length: mm 66.46
